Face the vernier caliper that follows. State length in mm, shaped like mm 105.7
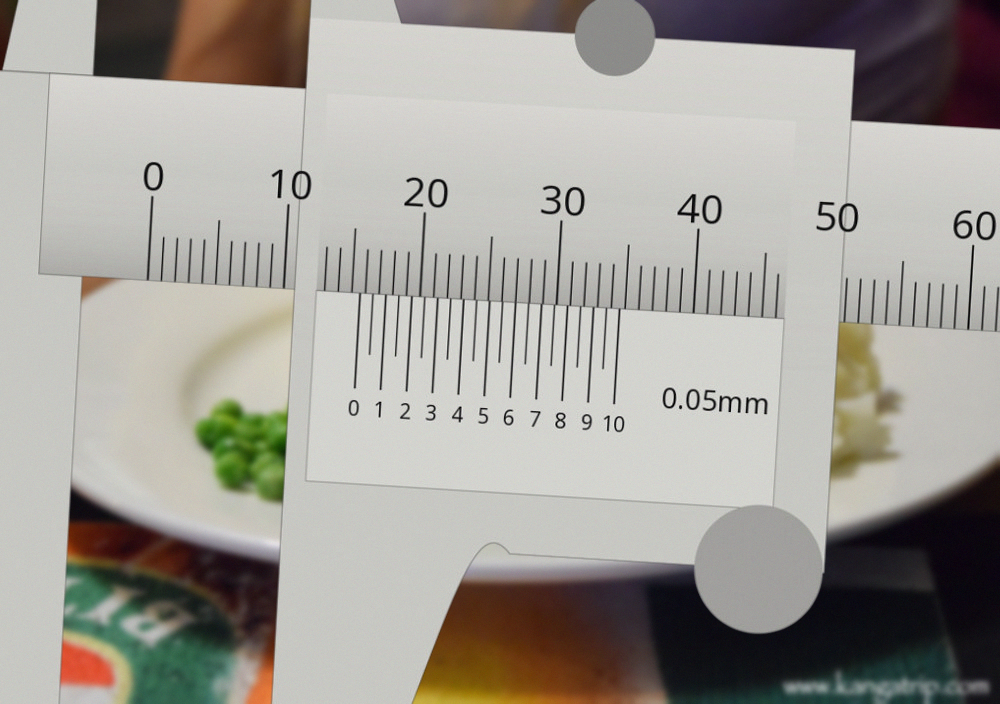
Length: mm 15.6
